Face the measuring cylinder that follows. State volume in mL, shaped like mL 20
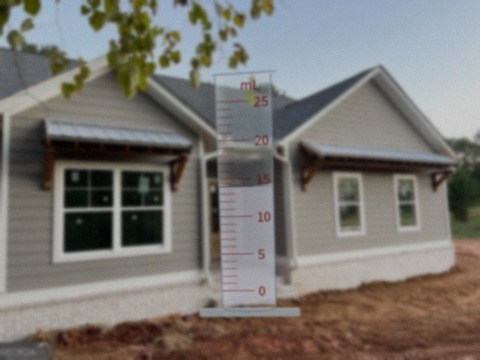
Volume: mL 14
